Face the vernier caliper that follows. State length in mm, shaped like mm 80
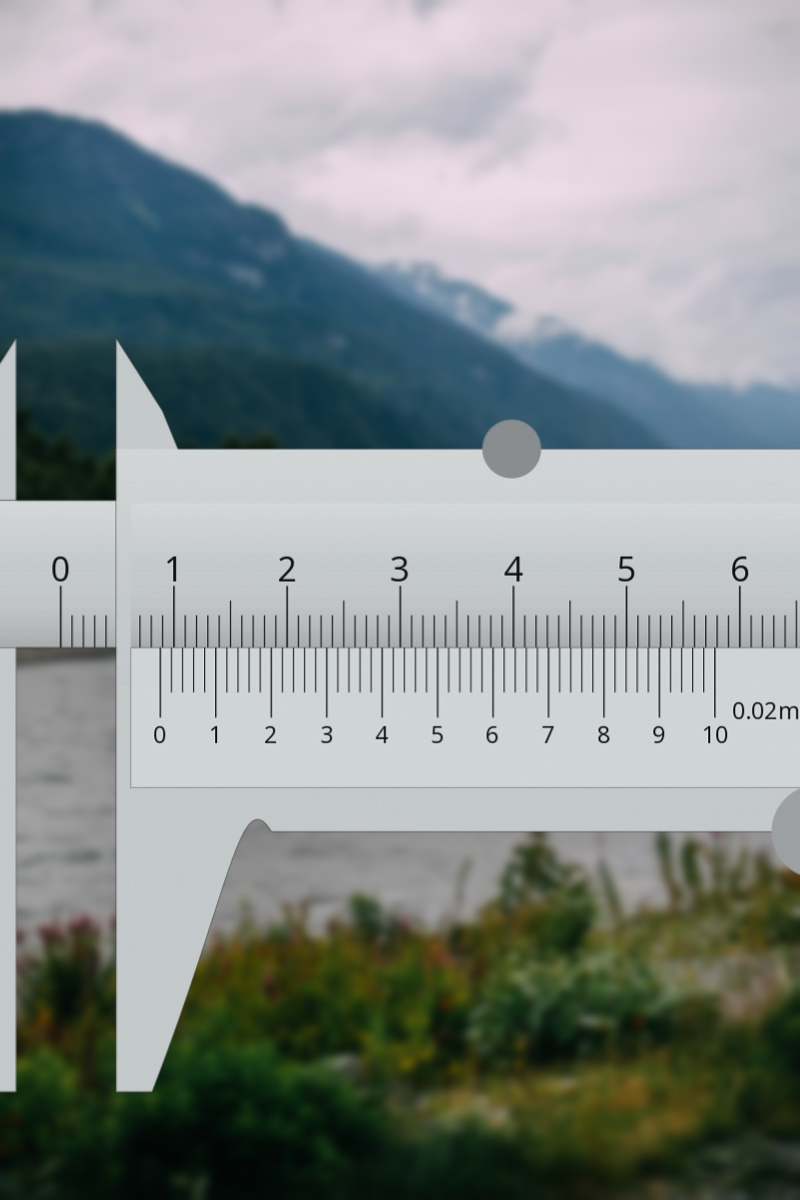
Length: mm 8.8
